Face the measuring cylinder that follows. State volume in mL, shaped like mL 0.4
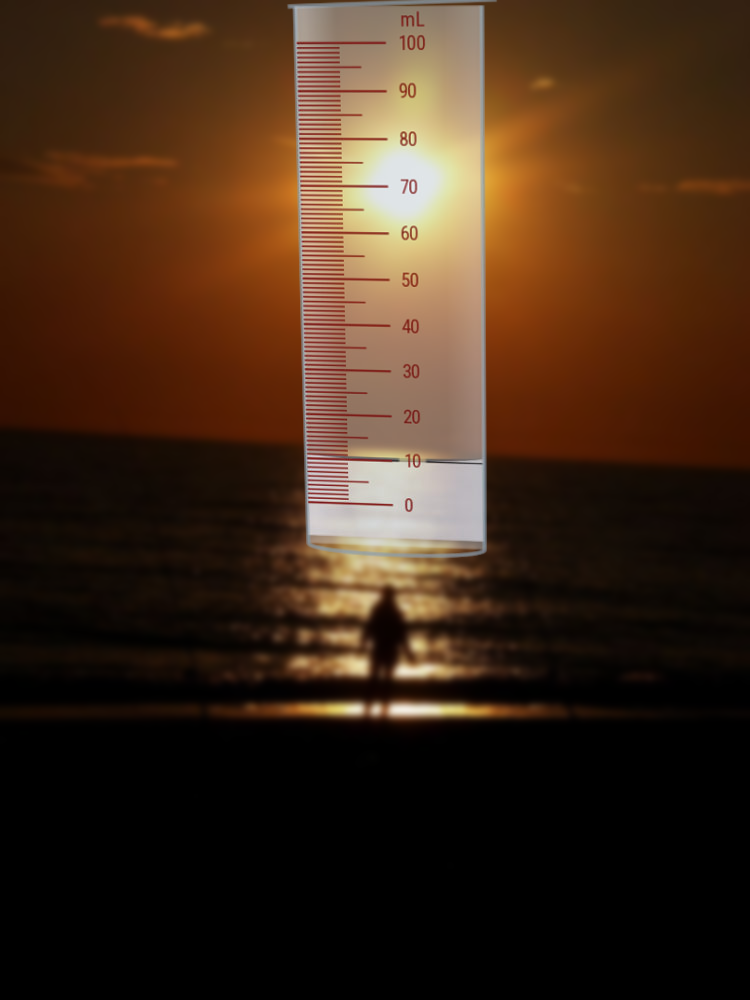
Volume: mL 10
